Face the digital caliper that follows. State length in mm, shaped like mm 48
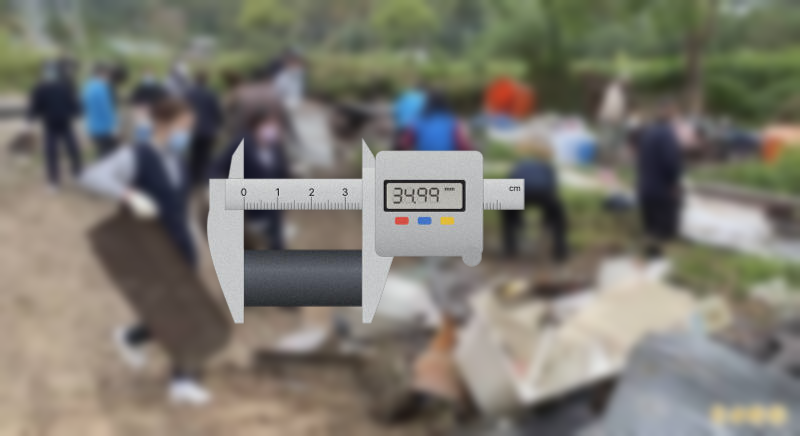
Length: mm 34.99
